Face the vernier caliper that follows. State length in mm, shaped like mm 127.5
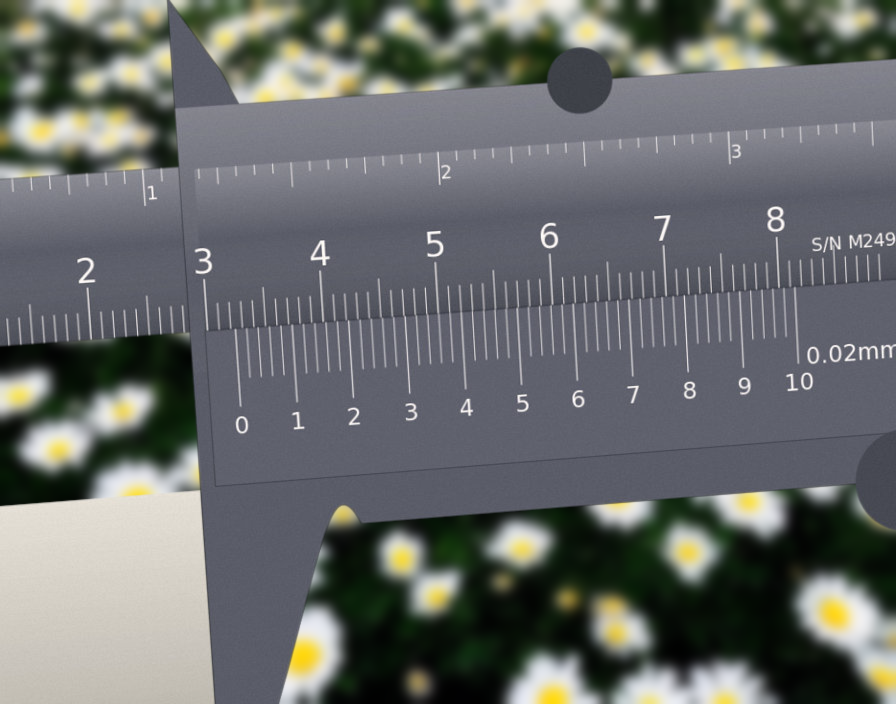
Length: mm 32.4
